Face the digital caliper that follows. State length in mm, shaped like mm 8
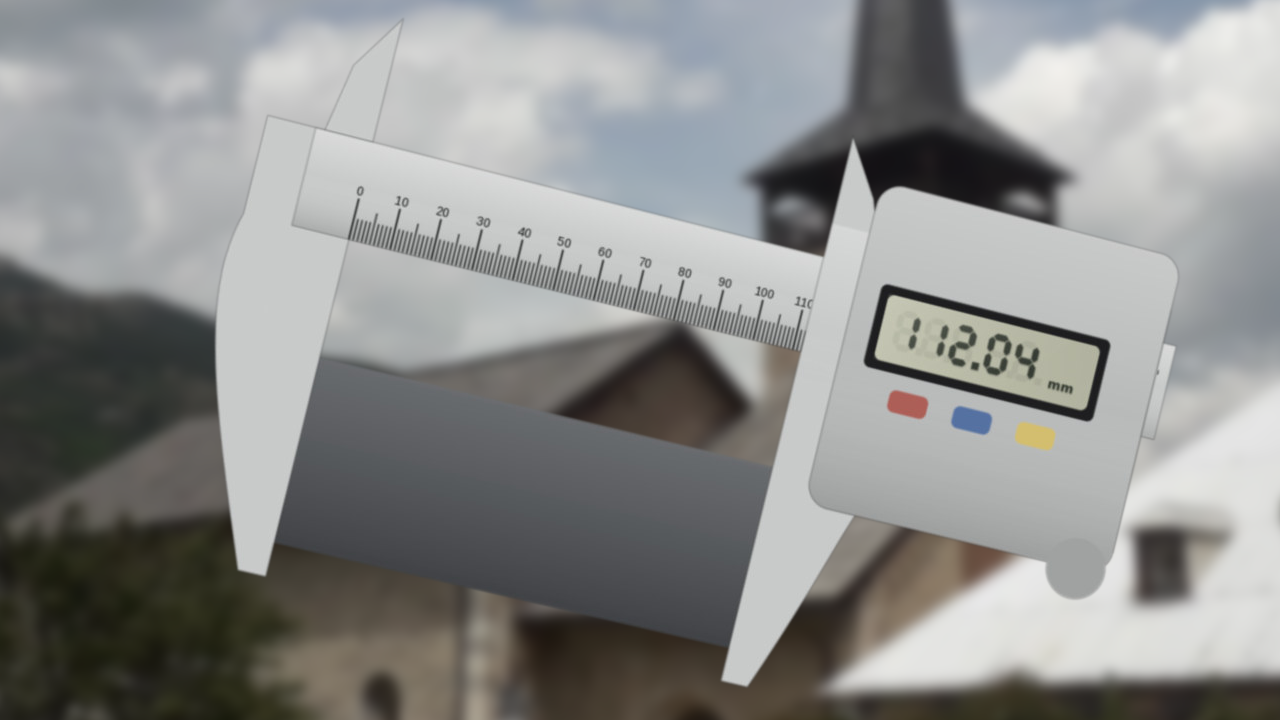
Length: mm 112.04
